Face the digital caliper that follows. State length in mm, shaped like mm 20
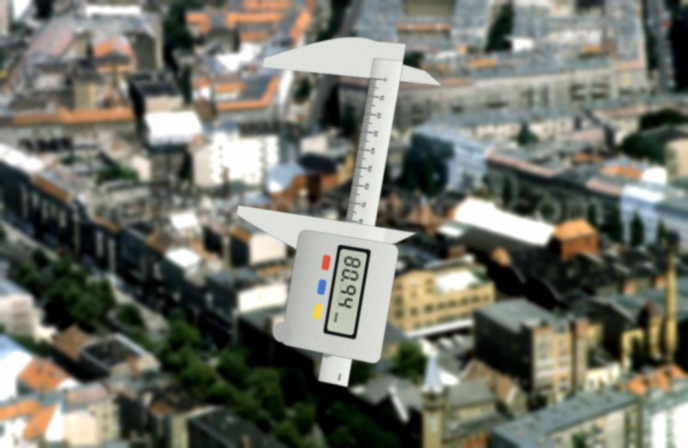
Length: mm 80.94
